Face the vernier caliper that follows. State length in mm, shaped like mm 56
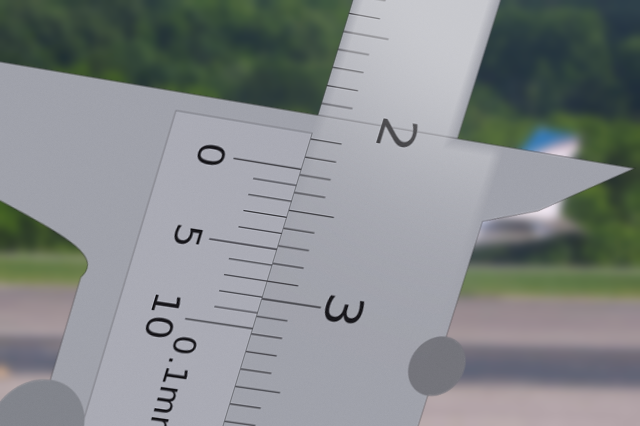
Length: mm 22.7
